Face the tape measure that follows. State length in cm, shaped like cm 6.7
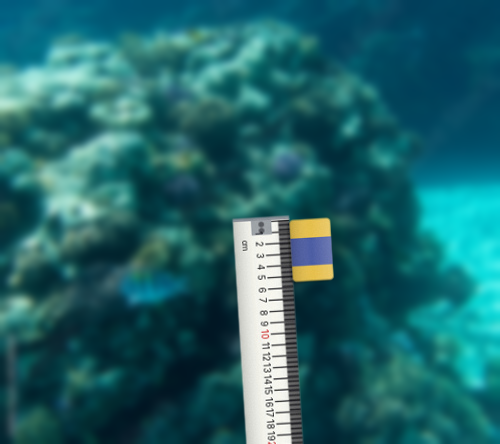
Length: cm 5.5
